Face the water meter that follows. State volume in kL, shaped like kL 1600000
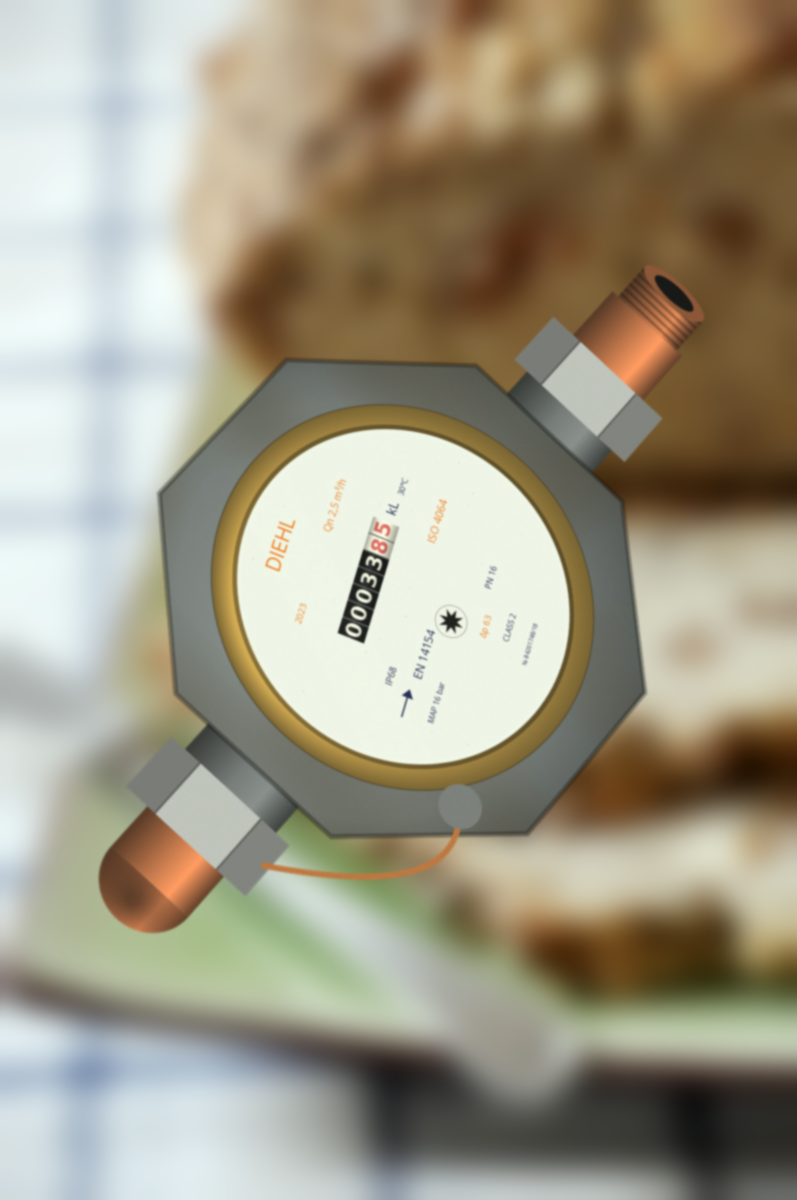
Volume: kL 33.85
